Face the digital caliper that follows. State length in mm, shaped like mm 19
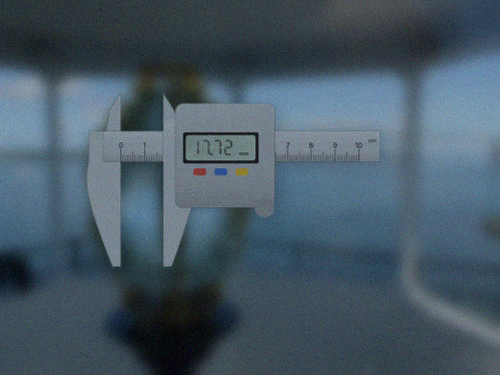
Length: mm 17.72
